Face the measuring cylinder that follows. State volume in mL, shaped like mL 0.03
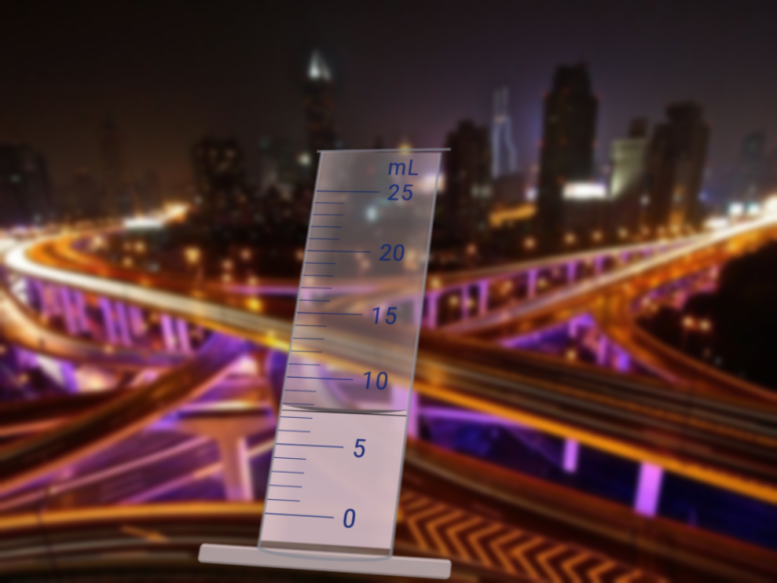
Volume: mL 7.5
